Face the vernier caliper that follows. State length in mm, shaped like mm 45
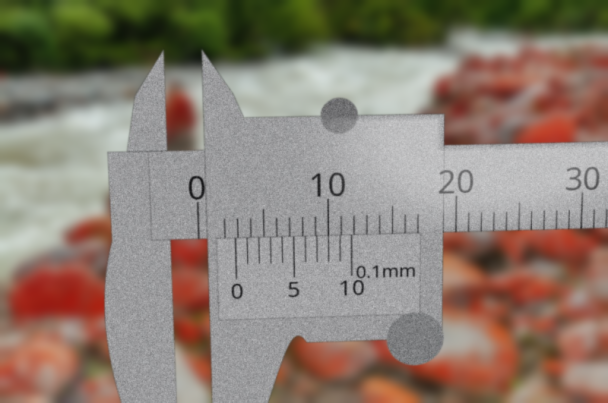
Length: mm 2.8
